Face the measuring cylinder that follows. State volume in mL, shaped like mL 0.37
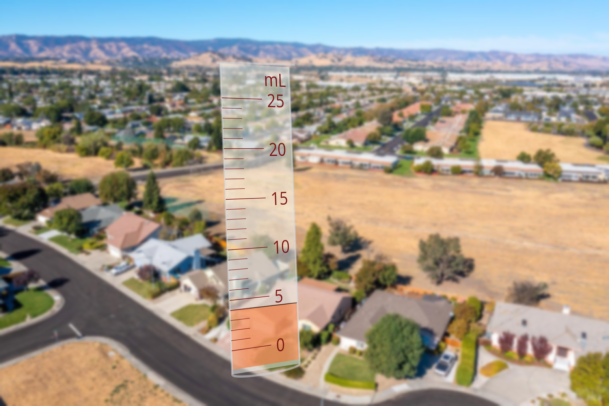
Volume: mL 4
